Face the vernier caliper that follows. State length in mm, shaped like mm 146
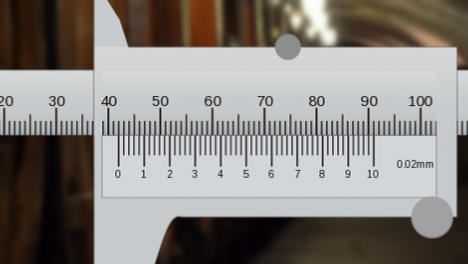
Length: mm 42.0
